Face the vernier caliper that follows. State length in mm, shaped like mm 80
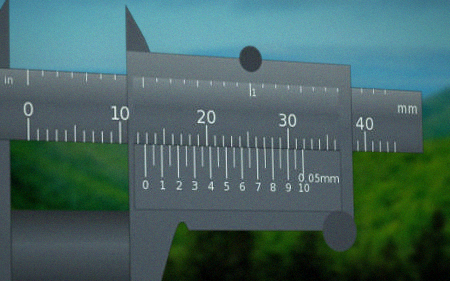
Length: mm 12.8
